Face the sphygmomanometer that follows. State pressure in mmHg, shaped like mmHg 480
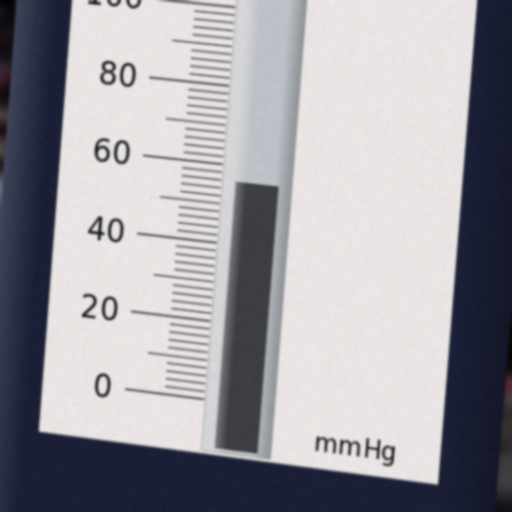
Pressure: mmHg 56
